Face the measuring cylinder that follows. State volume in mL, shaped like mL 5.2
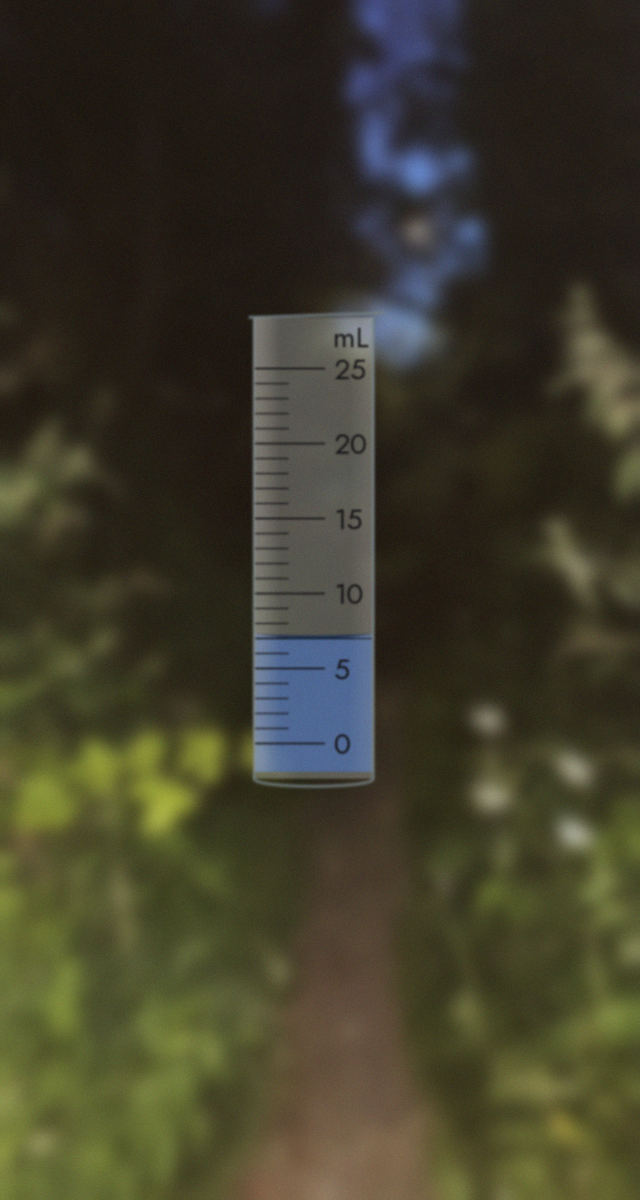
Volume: mL 7
